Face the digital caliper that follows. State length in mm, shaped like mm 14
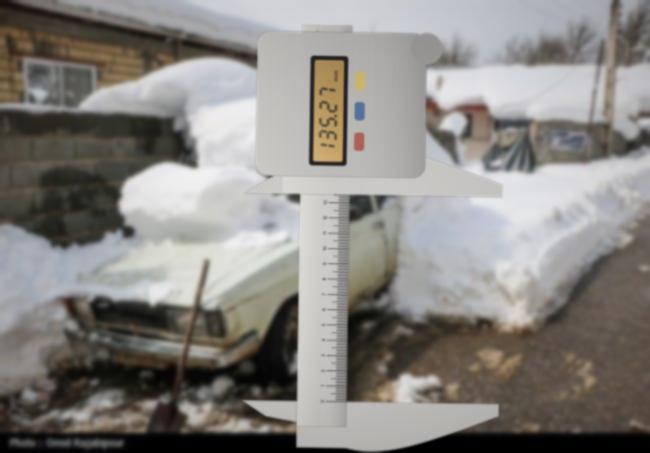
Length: mm 135.27
